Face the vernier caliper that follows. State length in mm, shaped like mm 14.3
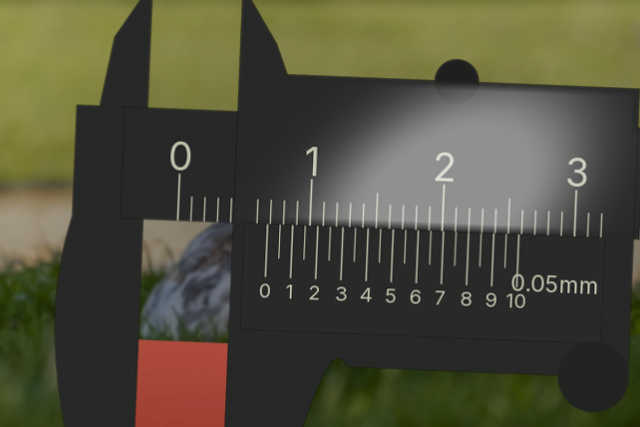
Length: mm 6.8
